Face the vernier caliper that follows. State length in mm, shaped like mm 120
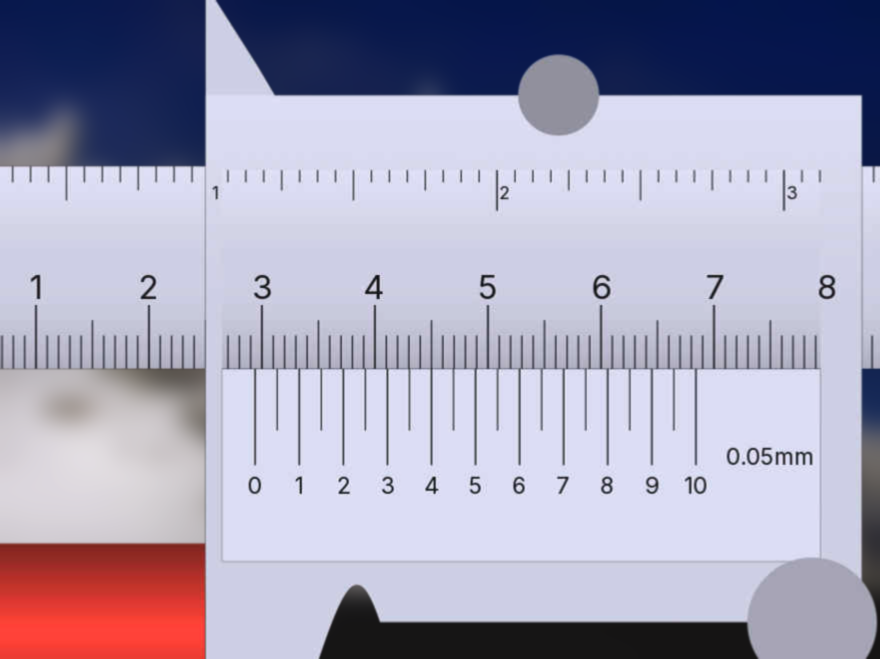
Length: mm 29.4
